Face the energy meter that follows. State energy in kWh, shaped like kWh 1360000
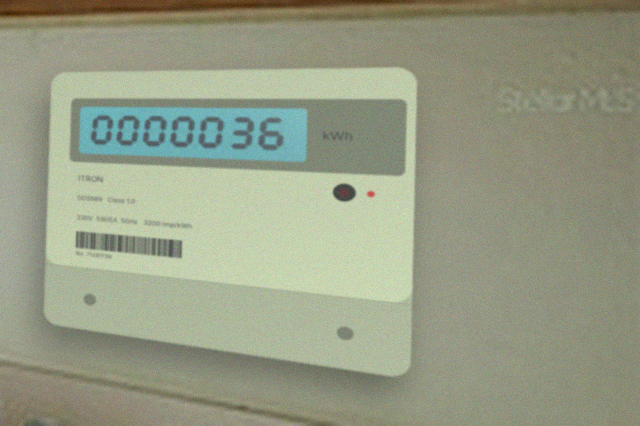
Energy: kWh 36
